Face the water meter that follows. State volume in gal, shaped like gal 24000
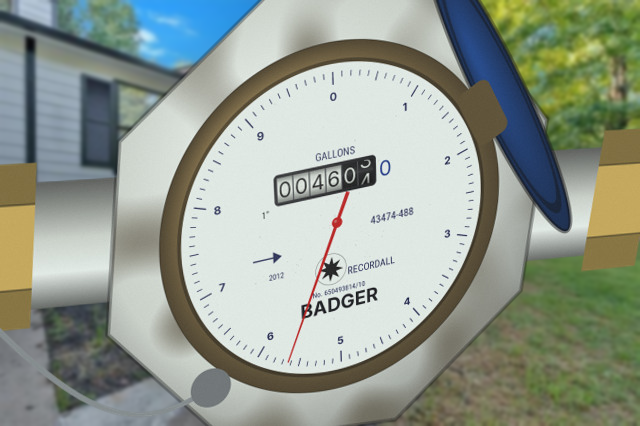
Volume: gal 46035.6
